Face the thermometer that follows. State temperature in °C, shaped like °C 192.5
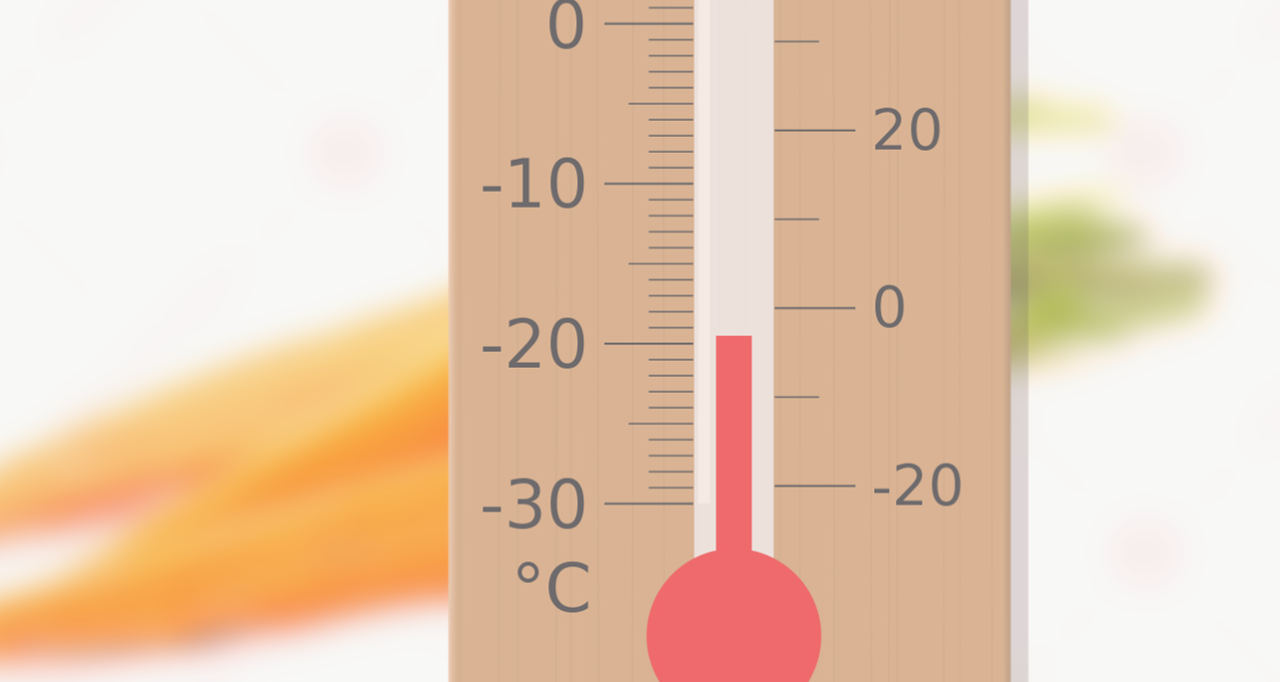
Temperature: °C -19.5
